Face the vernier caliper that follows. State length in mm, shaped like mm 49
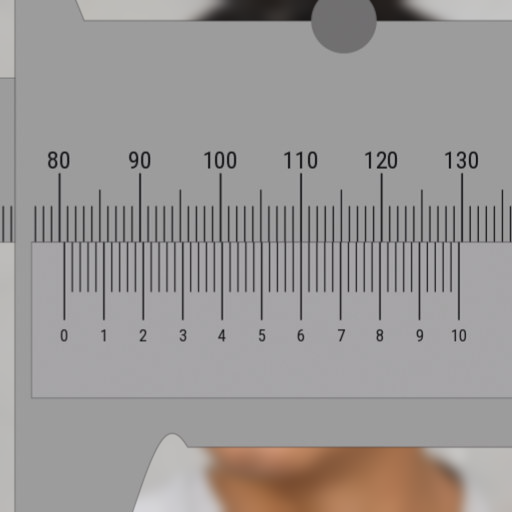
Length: mm 80.6
